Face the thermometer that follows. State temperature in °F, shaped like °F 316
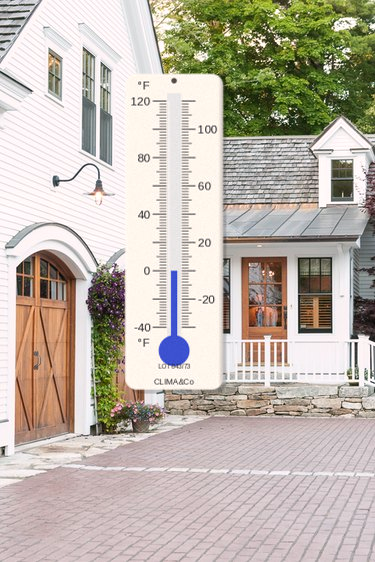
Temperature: °F 0
